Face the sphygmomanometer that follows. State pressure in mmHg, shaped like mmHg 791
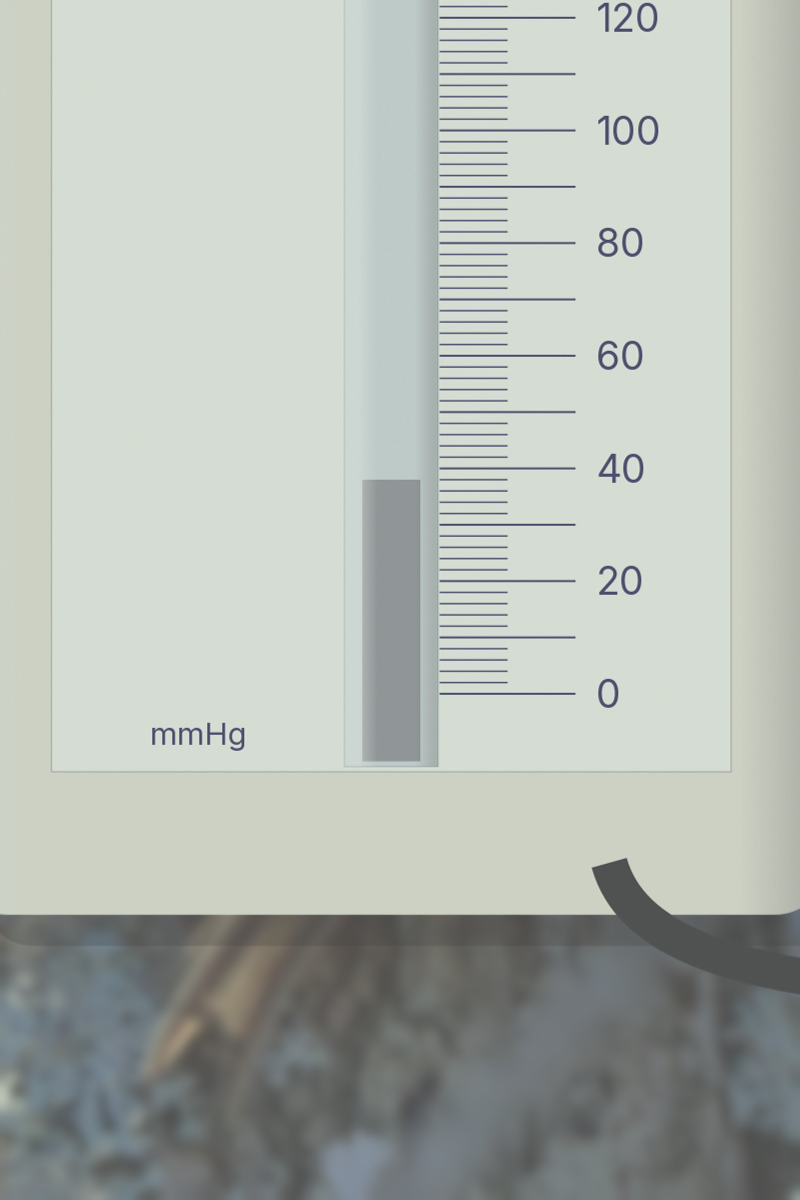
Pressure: mmHg 38
